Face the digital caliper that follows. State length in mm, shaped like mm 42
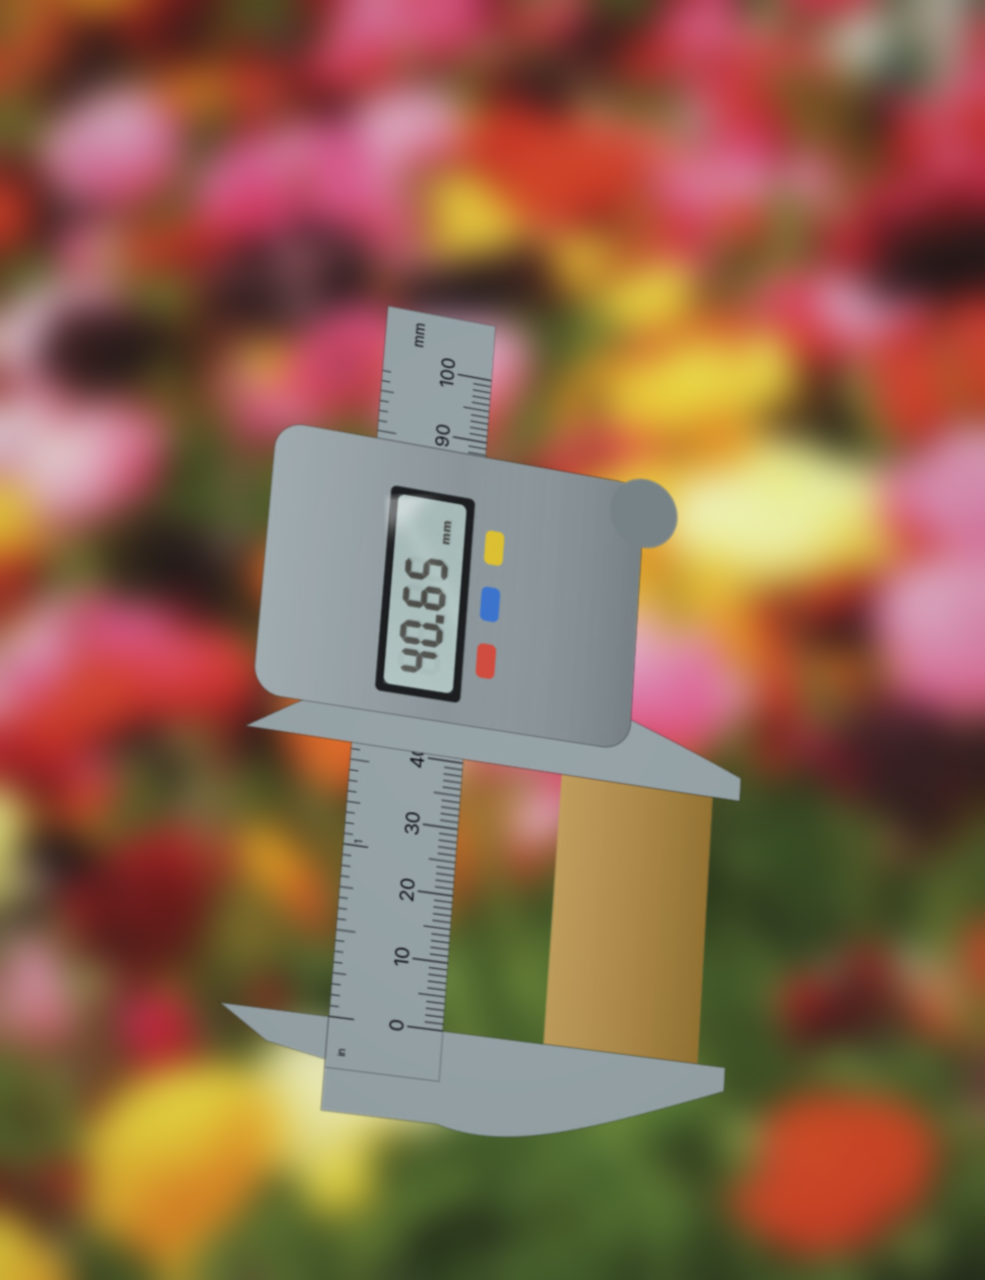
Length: mm 40.65
